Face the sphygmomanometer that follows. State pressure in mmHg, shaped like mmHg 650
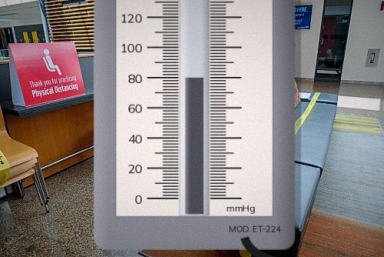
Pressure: mmHg 80
